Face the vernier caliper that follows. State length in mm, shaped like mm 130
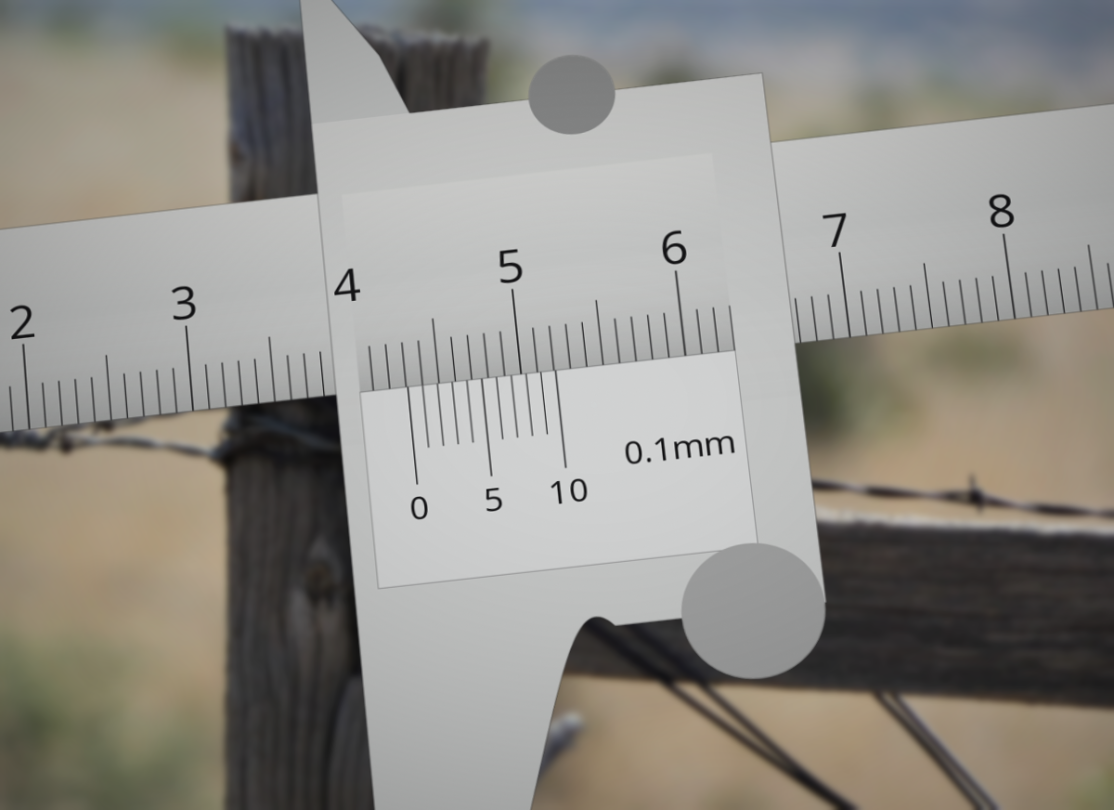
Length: mm 43.1
